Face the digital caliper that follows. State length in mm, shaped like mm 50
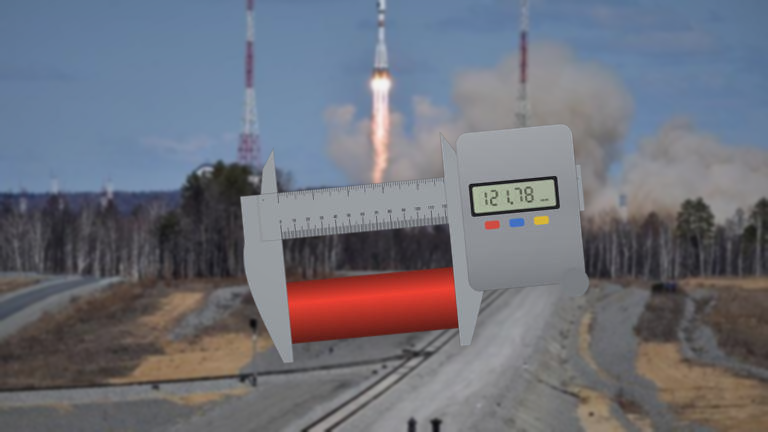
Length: mm 121.78
